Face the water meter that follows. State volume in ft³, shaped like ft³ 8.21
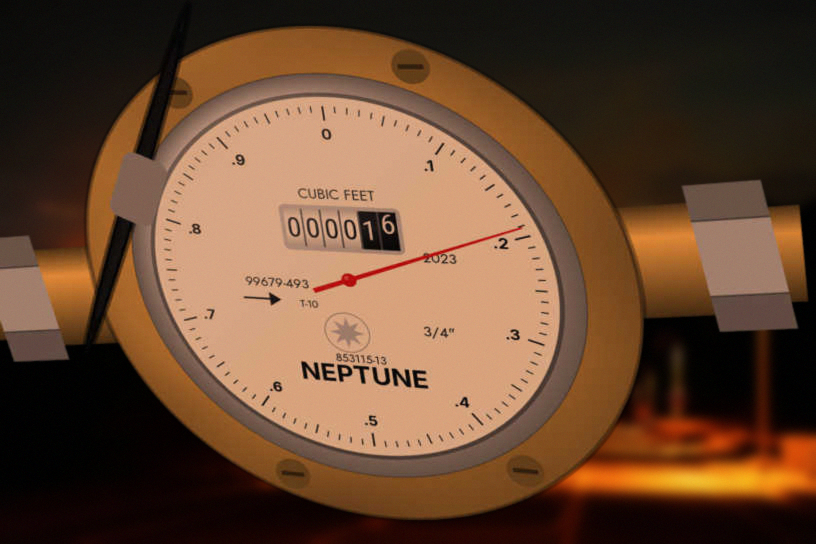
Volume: ft³ 16.19
